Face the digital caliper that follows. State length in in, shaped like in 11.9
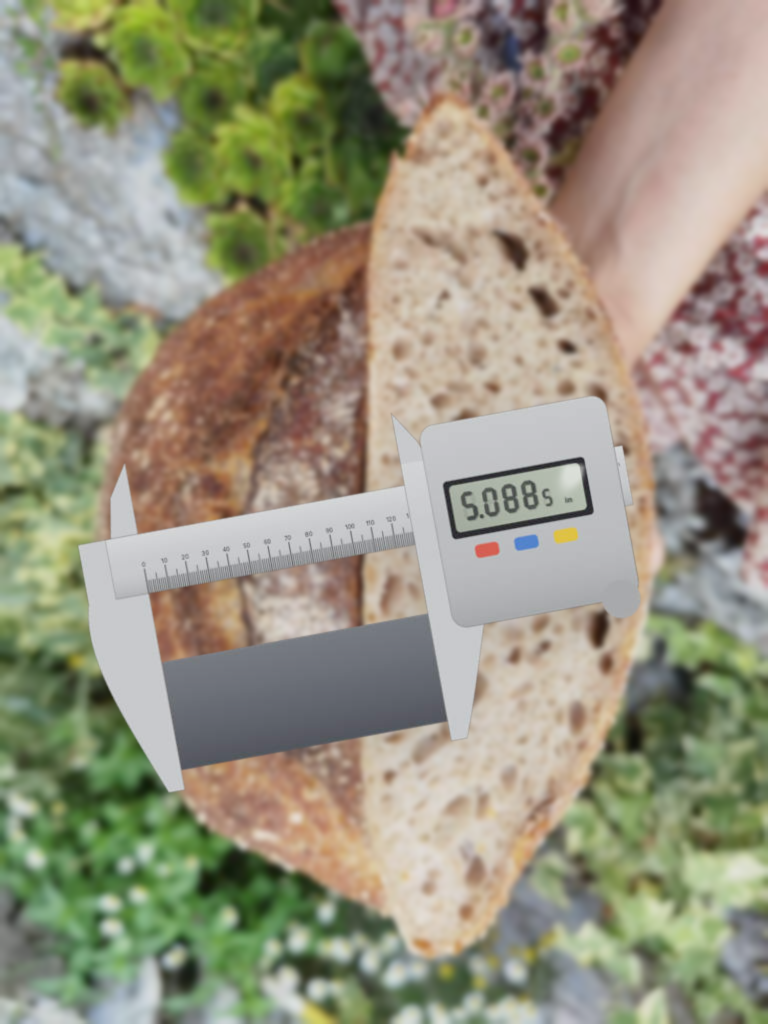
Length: in 5.0885
